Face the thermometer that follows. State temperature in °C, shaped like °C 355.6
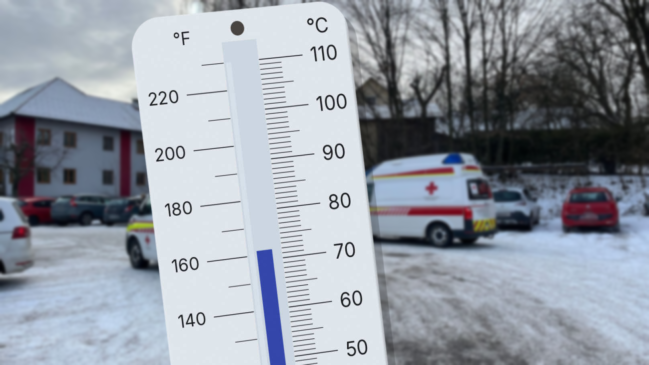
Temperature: °C 72
